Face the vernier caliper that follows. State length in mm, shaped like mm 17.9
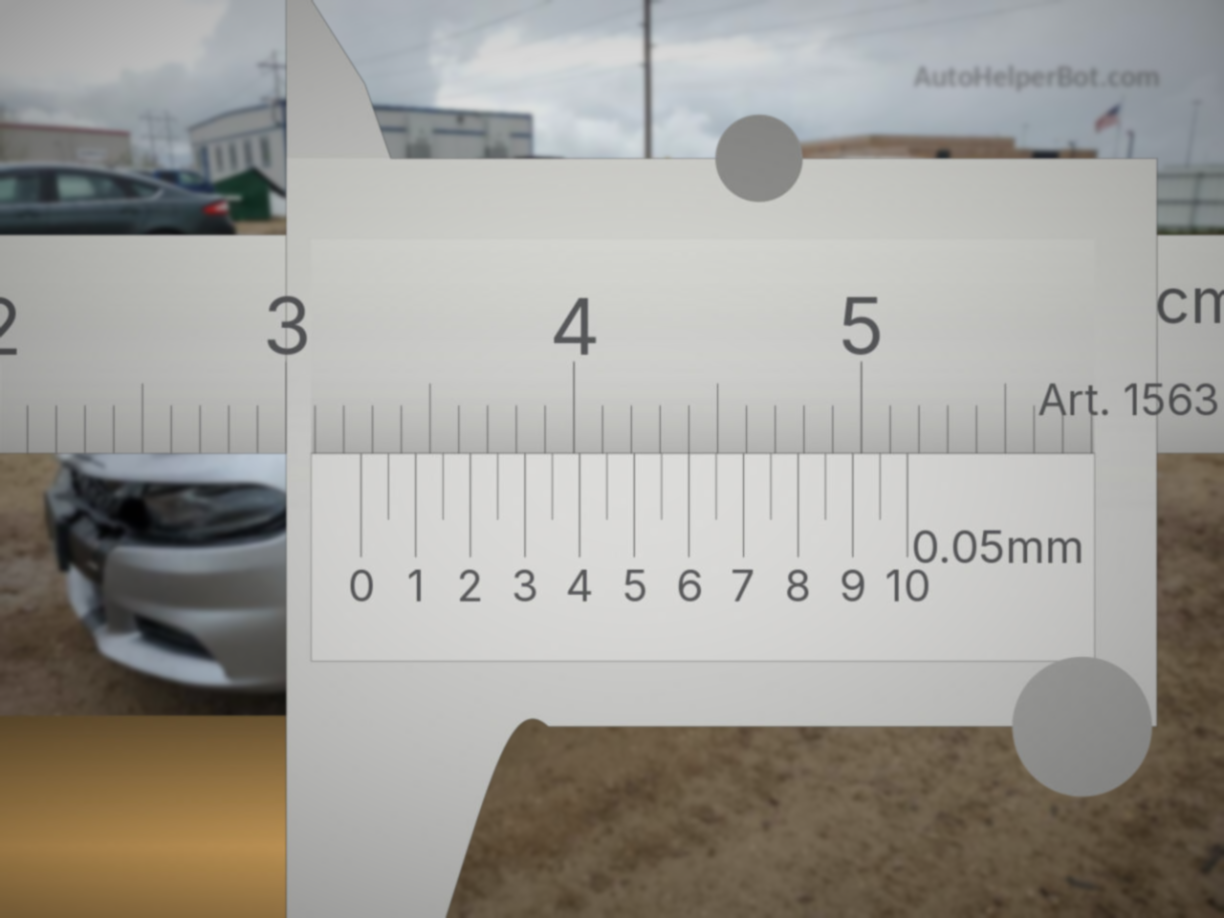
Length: mm 32.60
